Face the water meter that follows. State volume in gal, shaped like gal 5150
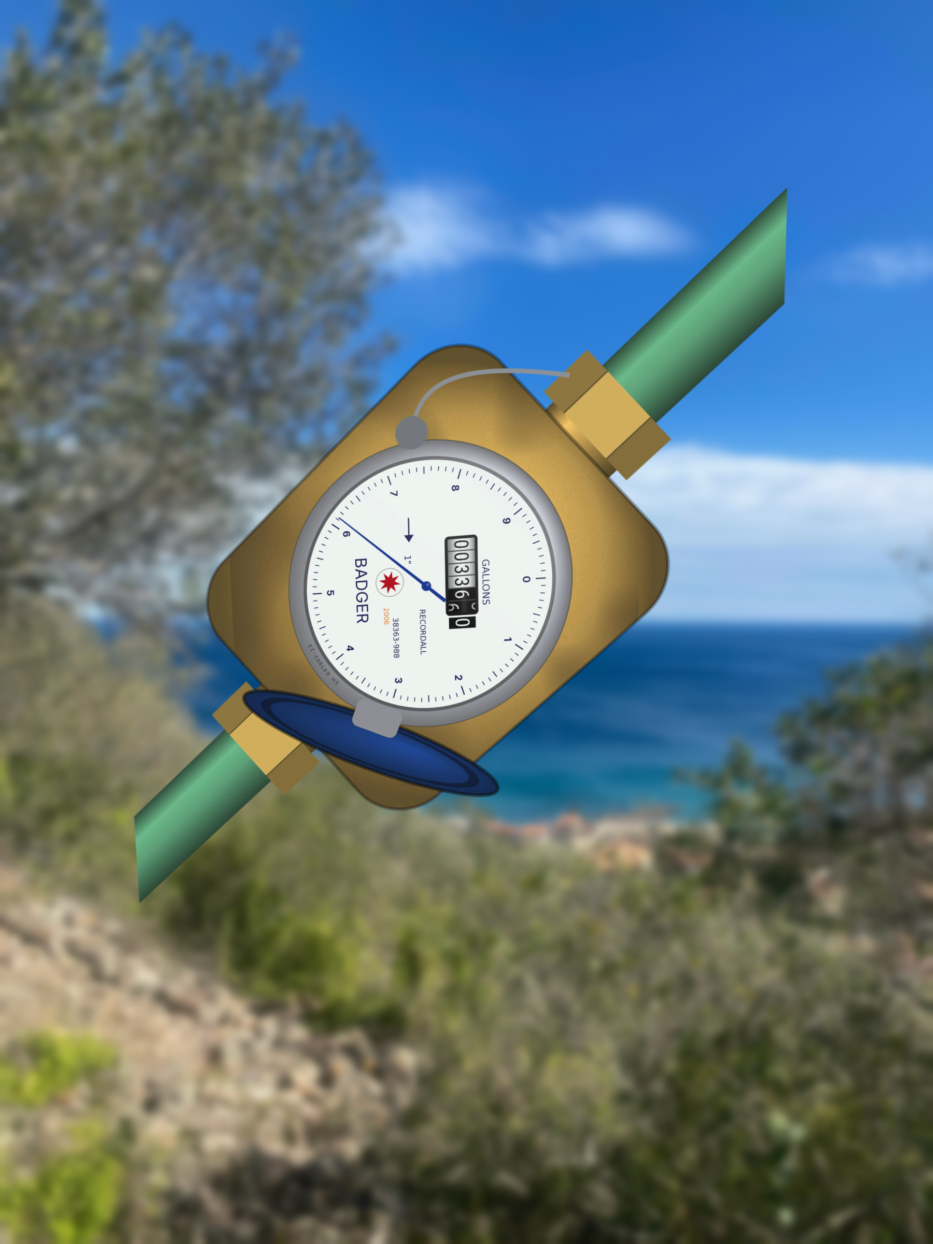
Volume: gal 33656.1
